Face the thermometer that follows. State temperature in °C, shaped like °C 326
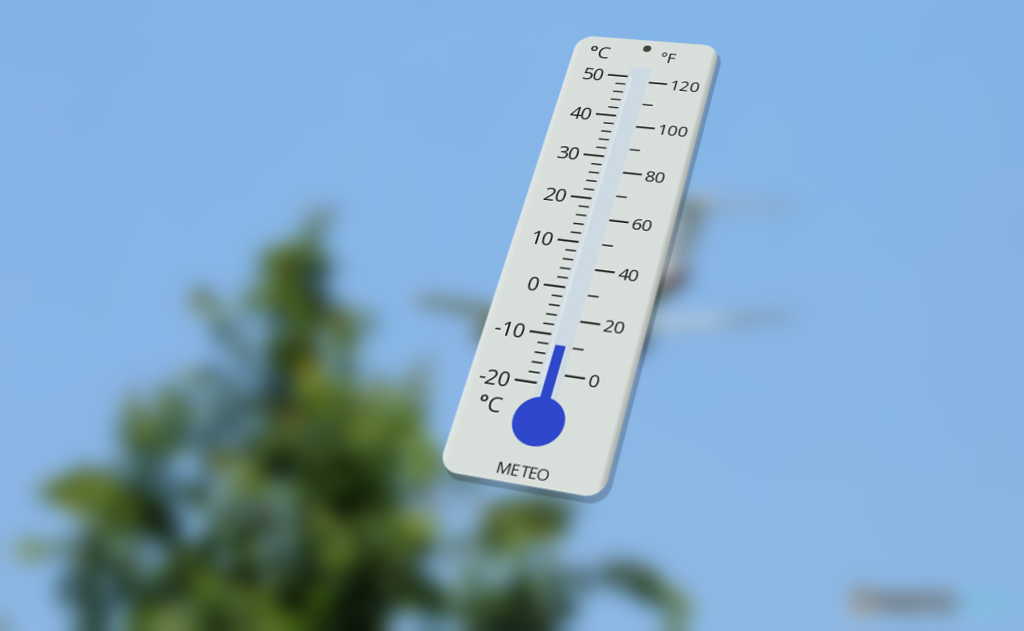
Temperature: °C -12
